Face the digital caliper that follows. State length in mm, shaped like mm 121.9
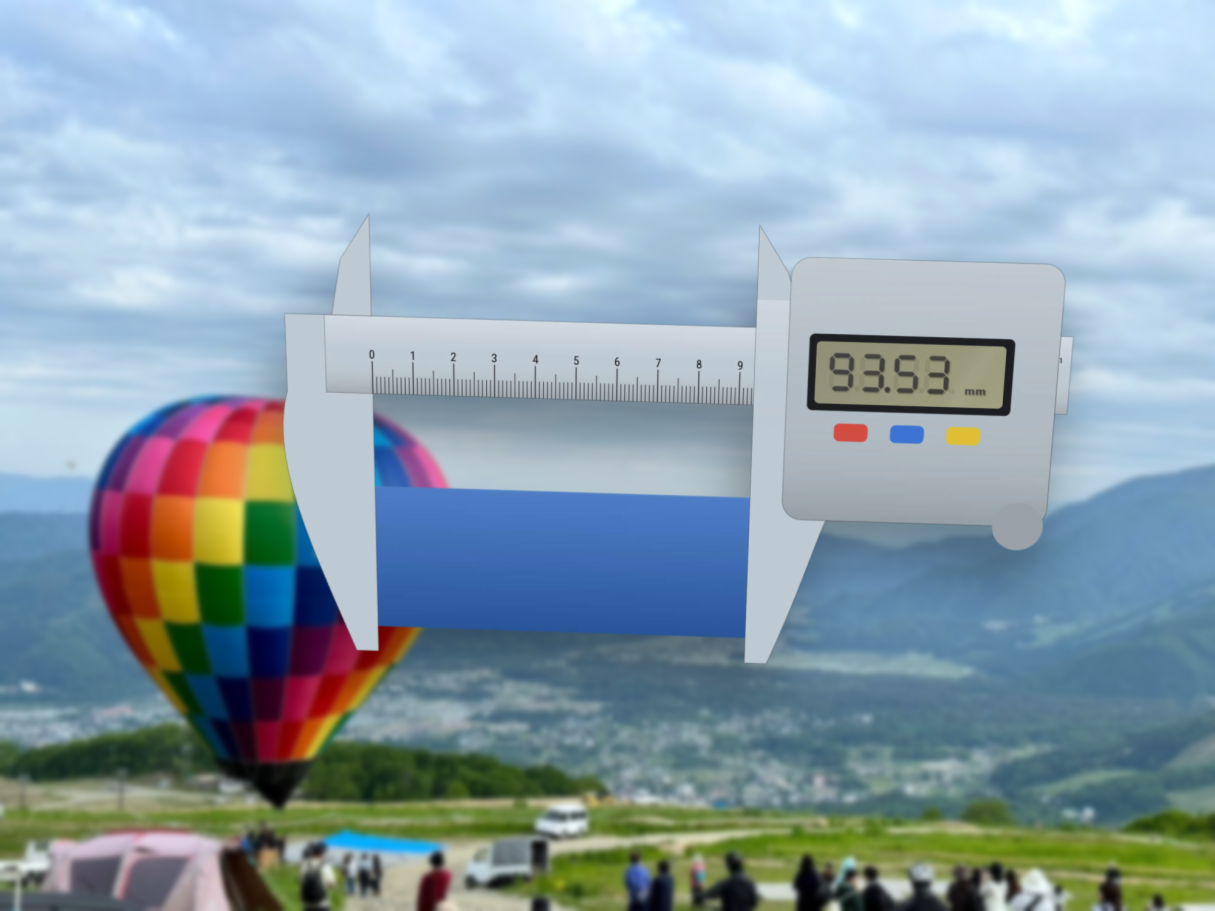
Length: mm 93.53
